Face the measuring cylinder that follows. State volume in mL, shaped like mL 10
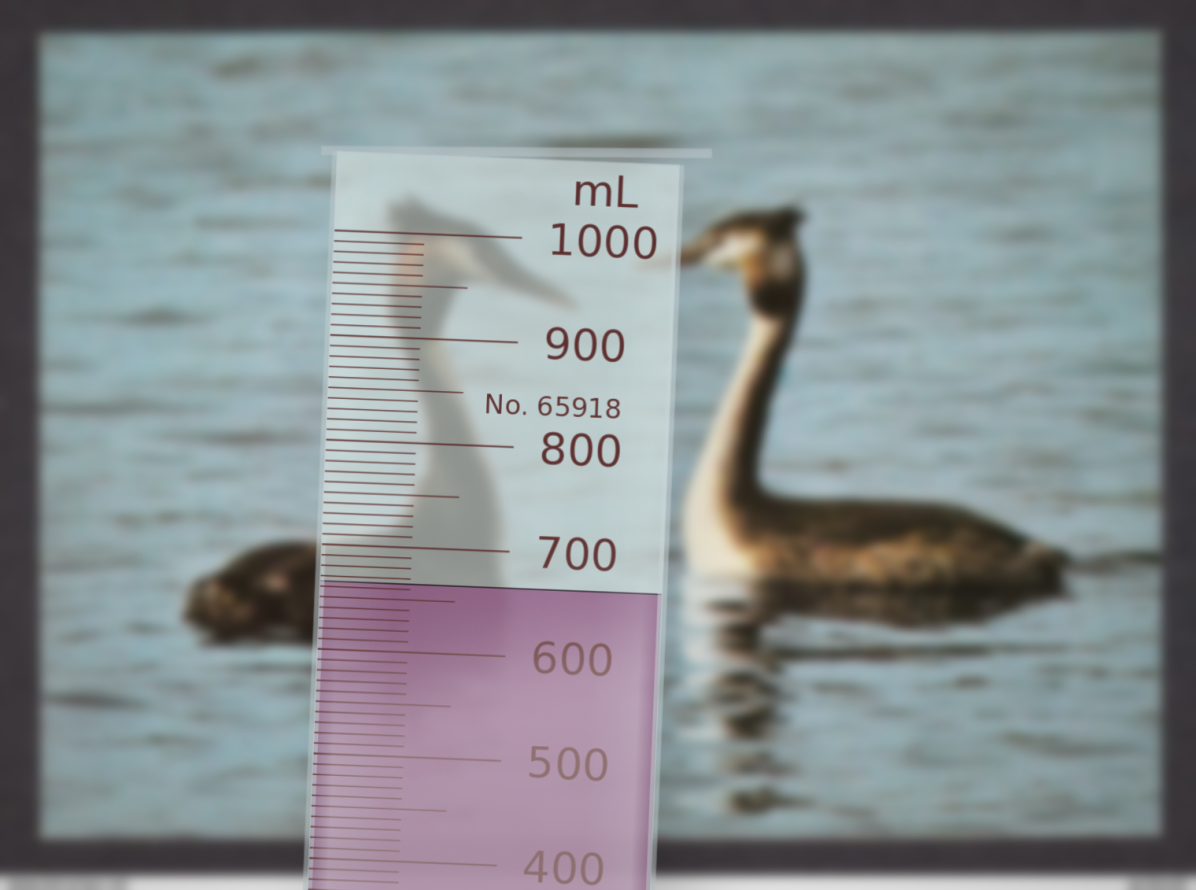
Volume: mL 665
